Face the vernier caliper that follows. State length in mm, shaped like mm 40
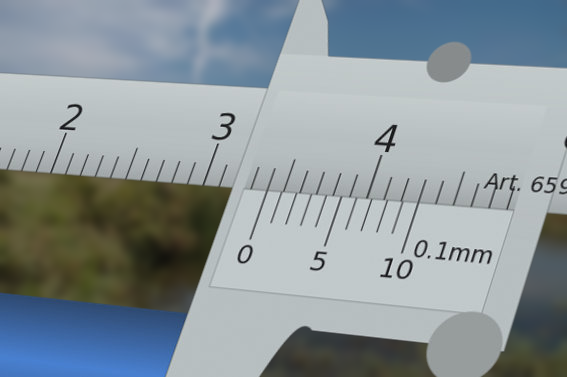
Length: mm 34.0
